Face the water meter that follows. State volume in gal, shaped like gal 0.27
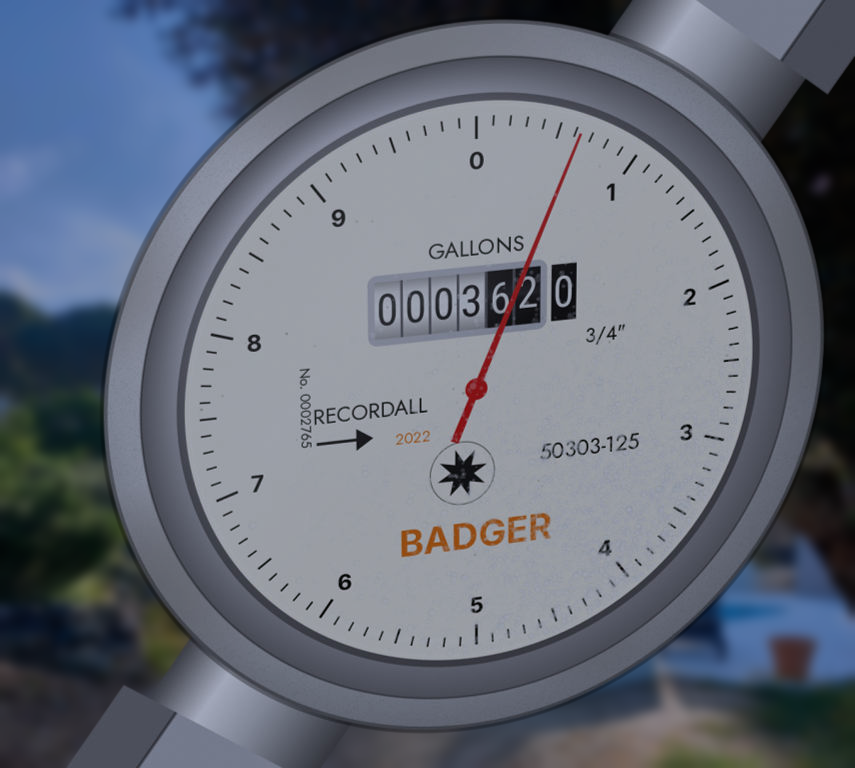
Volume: gal 3620.6
